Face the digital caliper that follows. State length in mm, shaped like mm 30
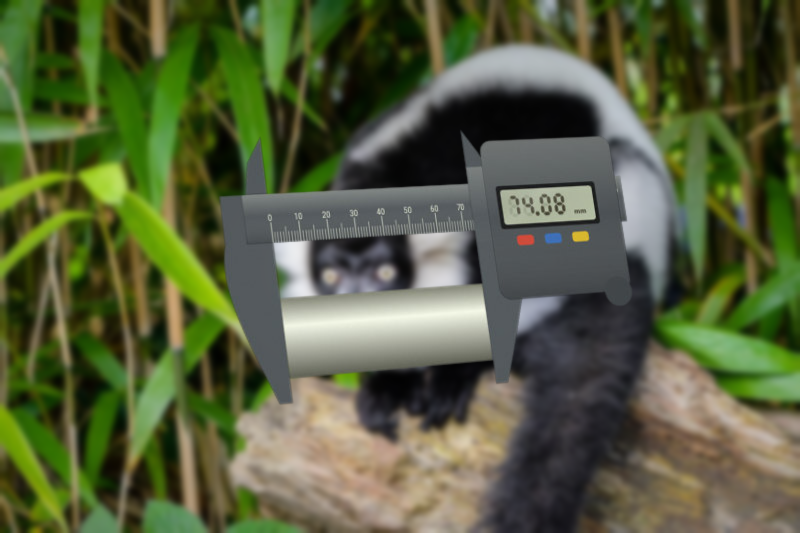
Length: mm 74.08
